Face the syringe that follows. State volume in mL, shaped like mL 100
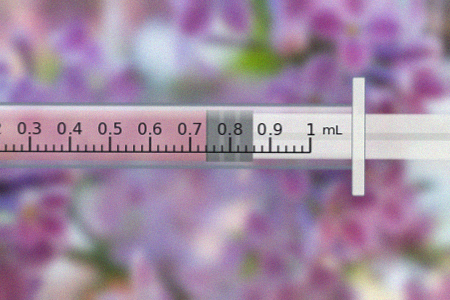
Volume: mL 0.74
